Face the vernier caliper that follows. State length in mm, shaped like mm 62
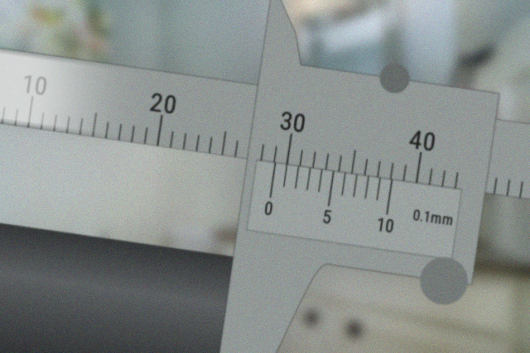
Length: mm 29.1
